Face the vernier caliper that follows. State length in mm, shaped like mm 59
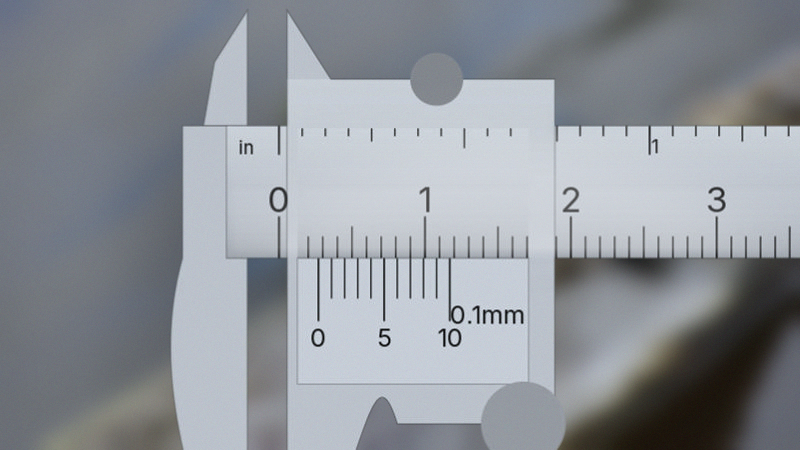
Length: mm 2.7
